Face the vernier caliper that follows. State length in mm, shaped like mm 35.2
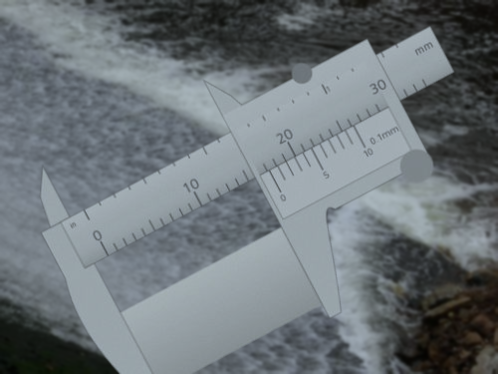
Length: mm 17.2
